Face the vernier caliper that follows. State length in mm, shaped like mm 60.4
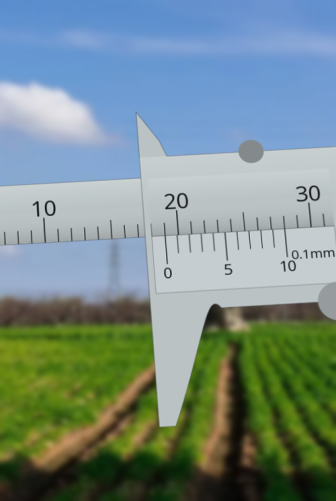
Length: mm 19.0
